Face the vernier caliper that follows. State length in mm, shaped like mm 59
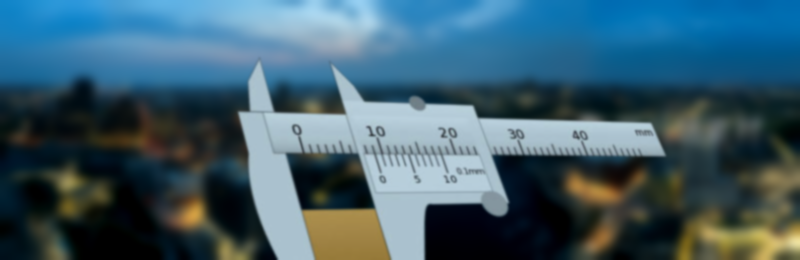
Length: mm 9.0
